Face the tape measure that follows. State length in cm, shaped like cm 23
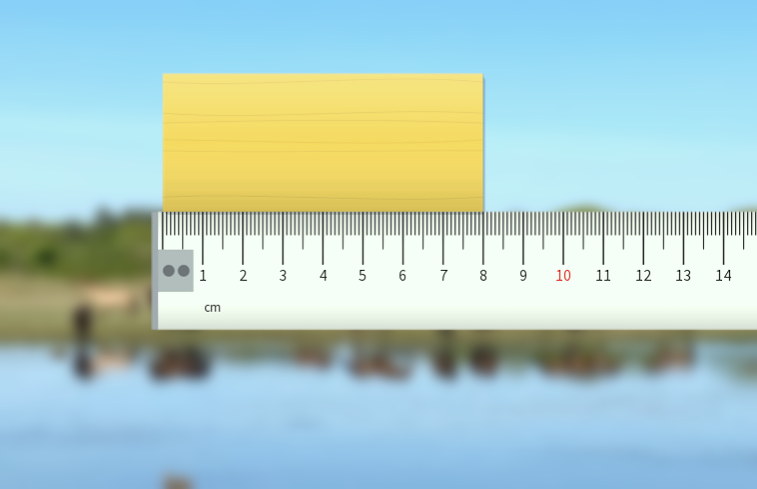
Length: cm 8
